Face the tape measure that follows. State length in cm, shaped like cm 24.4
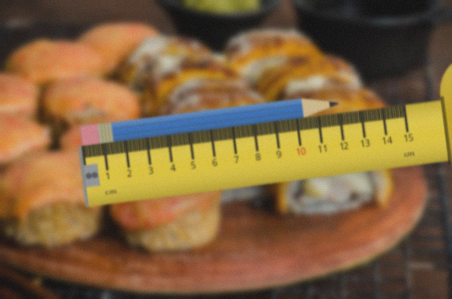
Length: cm 12
